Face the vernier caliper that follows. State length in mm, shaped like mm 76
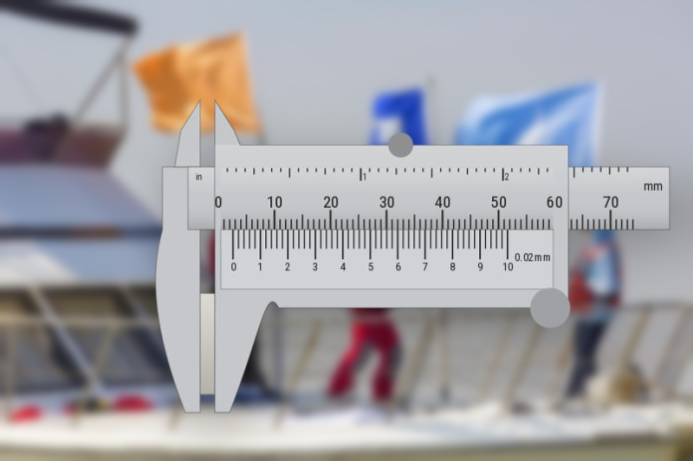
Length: mm 2.6
